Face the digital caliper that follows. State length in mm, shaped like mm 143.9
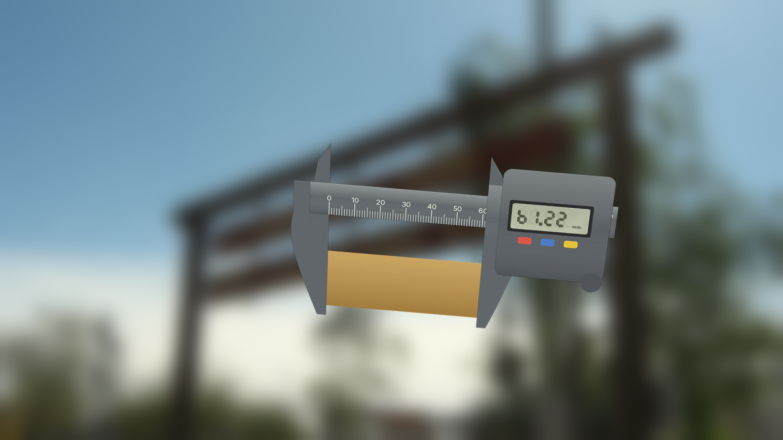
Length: mm 61.22
